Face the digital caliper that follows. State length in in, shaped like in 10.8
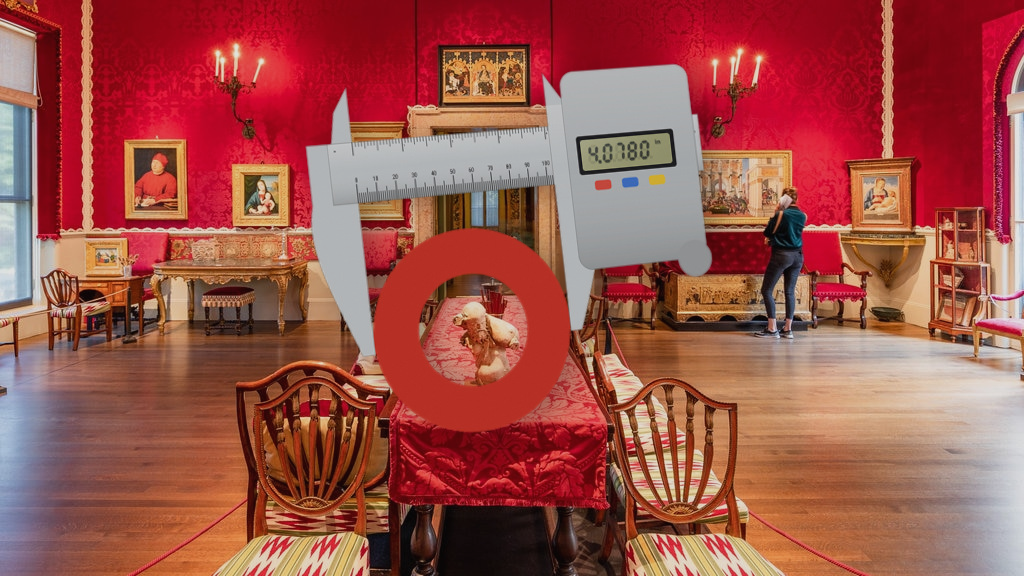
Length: in 4.0780
